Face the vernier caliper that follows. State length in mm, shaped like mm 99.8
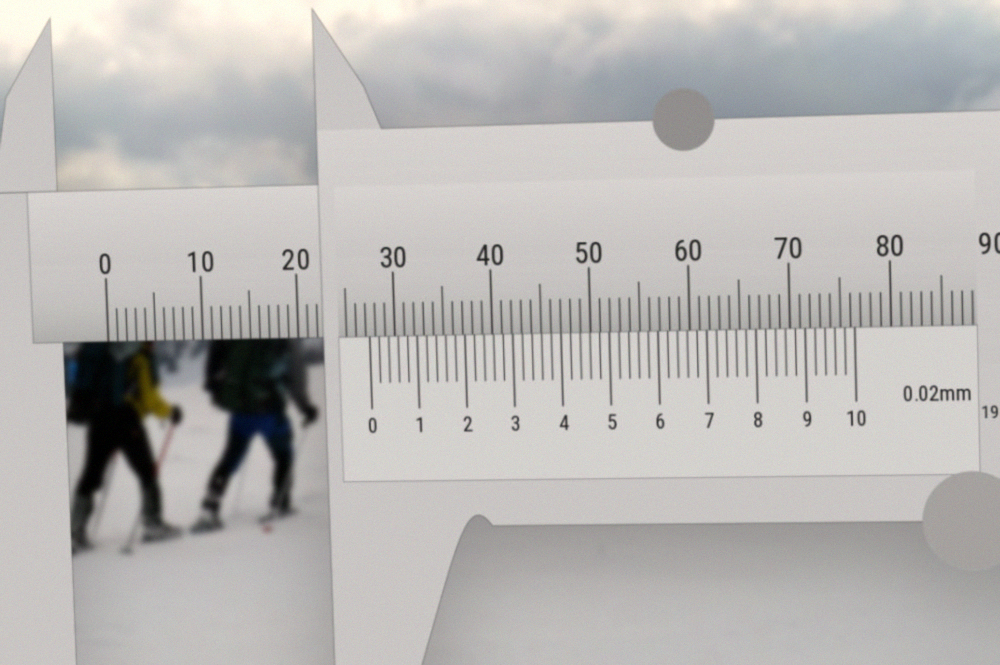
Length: mm 27.4
